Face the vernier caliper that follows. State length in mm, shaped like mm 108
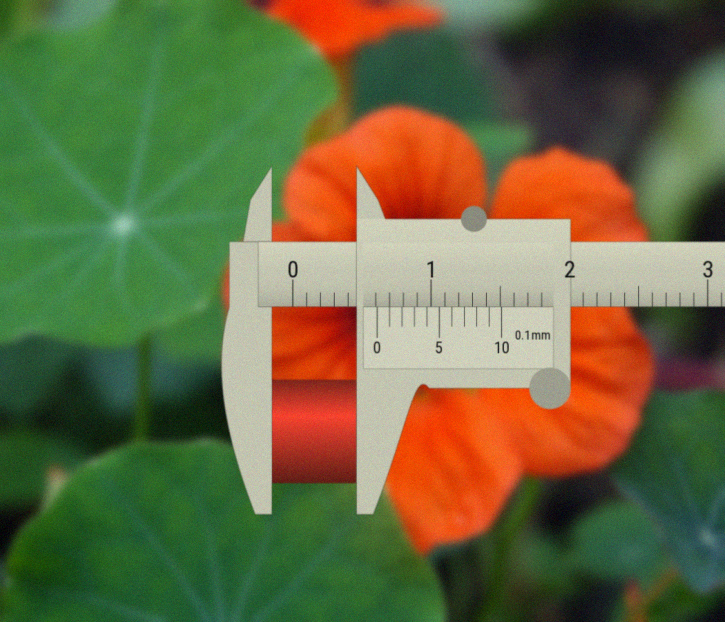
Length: mm 6.1
